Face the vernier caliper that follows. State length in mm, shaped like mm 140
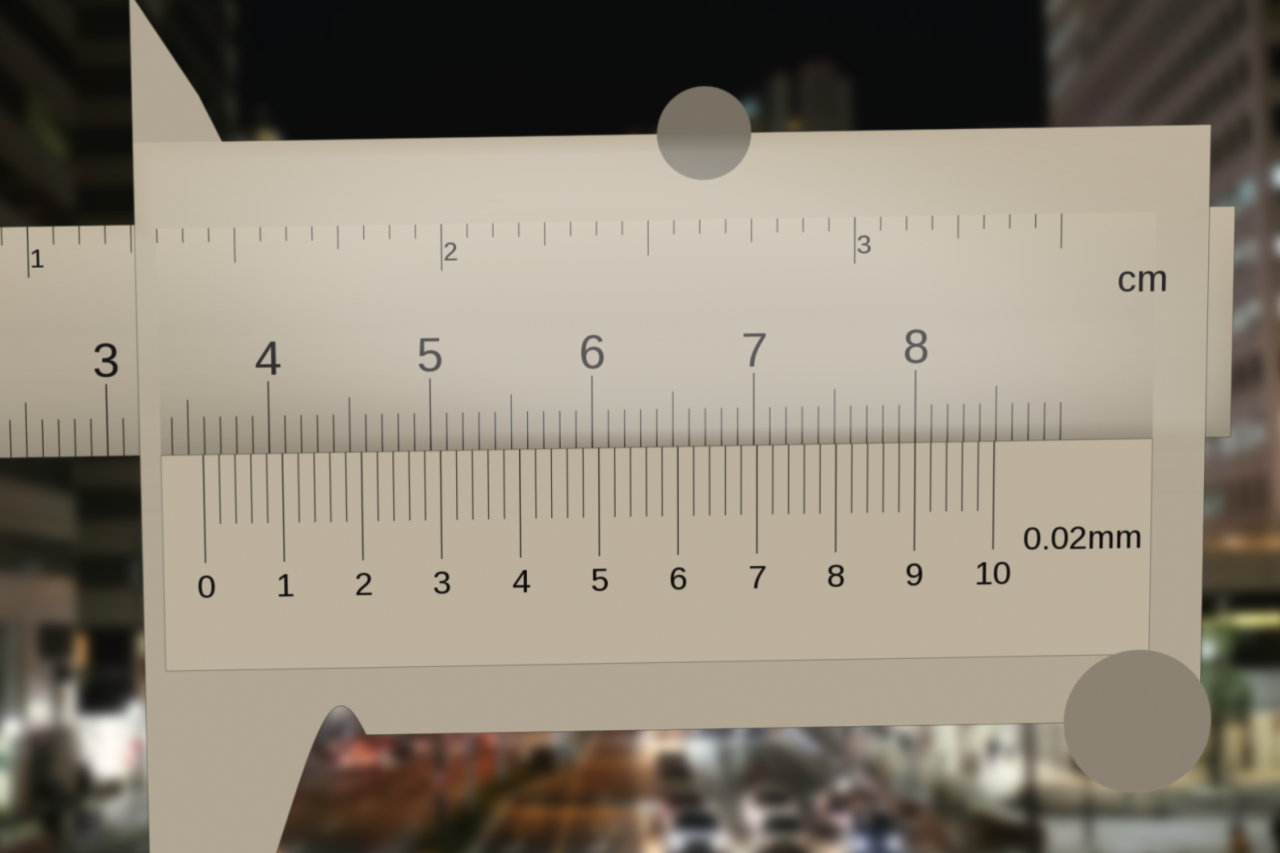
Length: mm 35.9
